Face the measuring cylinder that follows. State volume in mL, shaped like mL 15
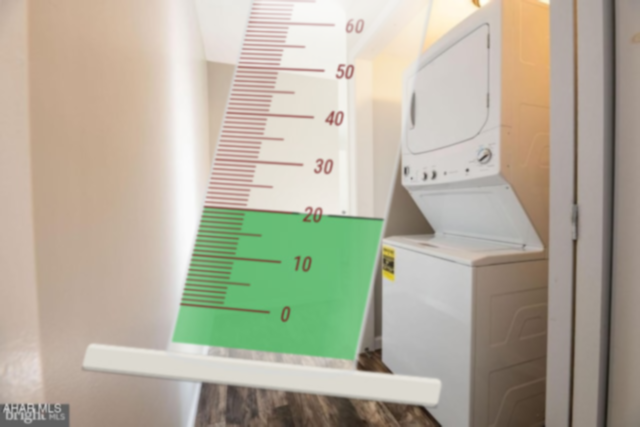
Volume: mL 20
